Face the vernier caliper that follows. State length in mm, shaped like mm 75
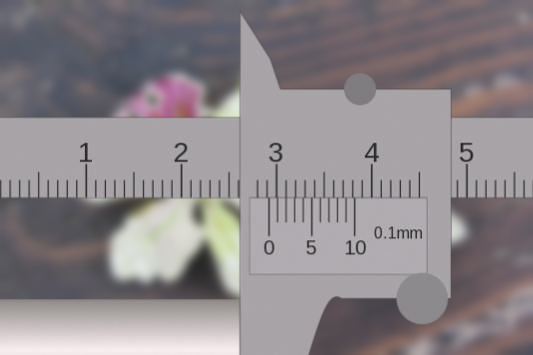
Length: mm 29.2
